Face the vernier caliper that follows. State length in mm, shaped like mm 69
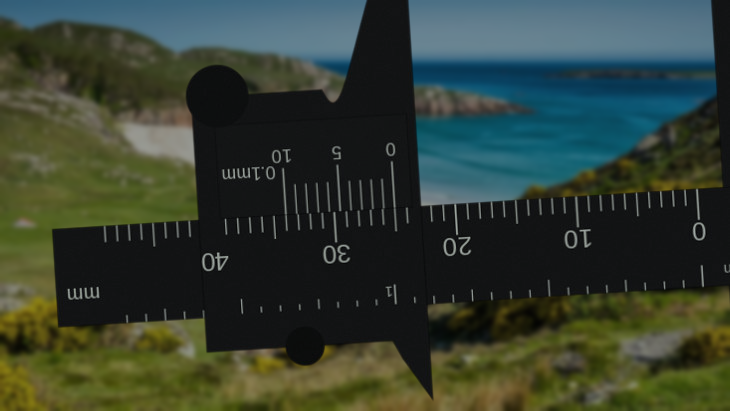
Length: mm 25.0
